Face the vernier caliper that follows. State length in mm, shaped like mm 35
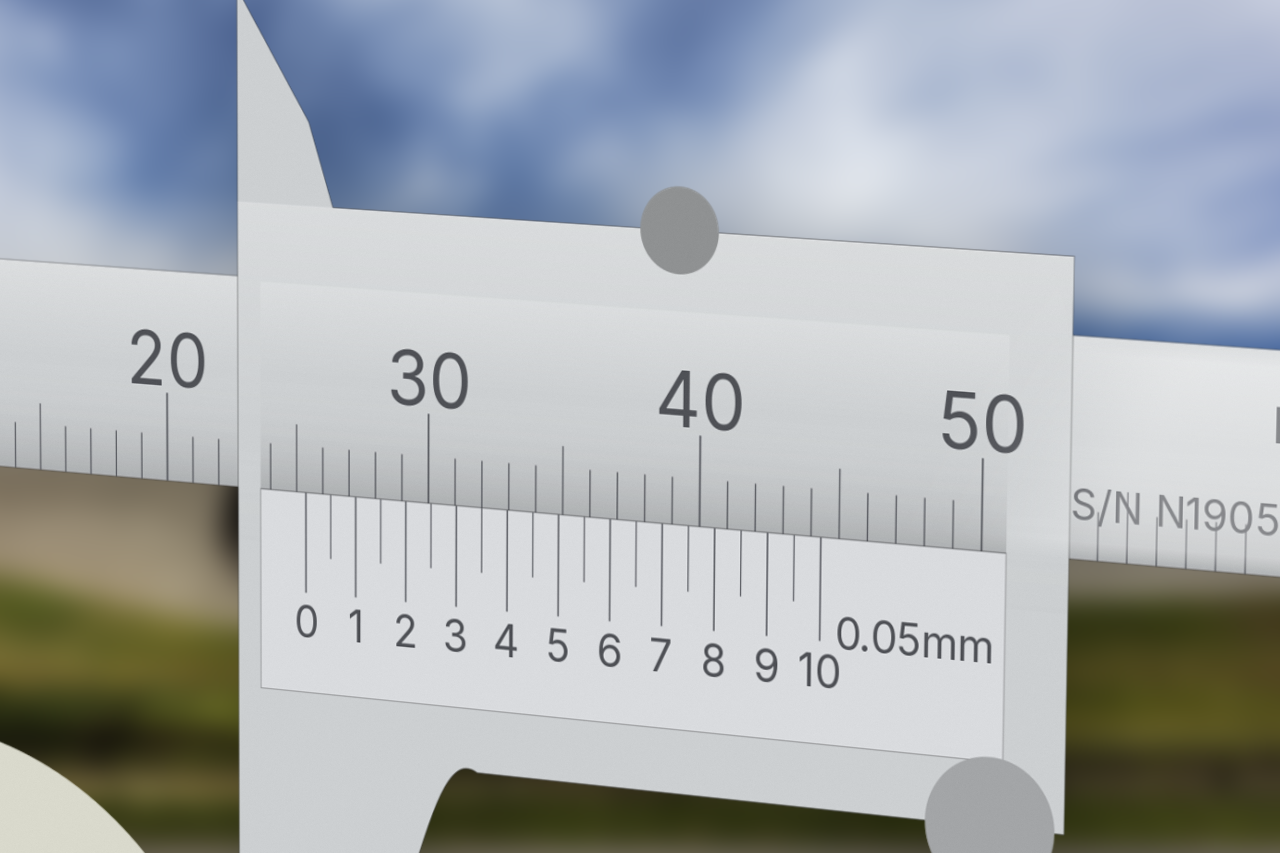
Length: mm 25.35
